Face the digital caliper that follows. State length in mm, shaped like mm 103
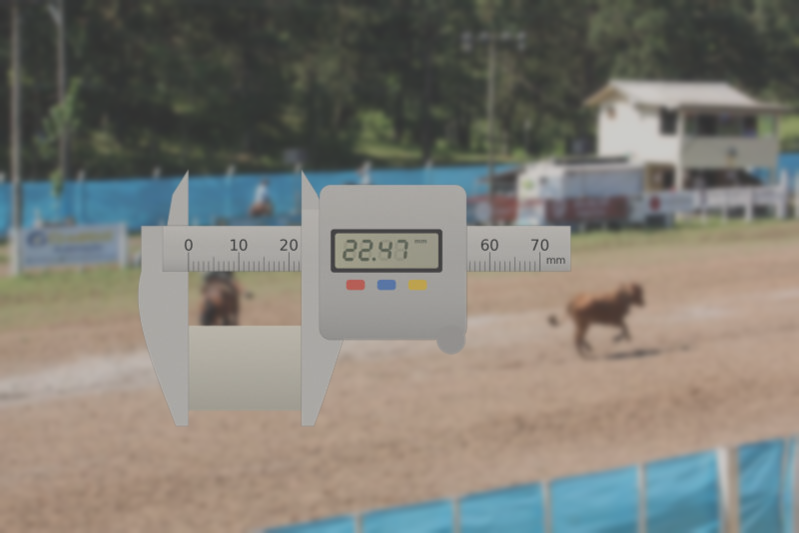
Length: mm 22.47
